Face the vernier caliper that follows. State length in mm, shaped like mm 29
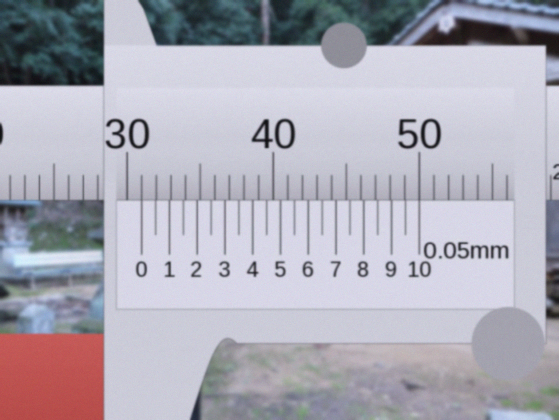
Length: mm 31.0
